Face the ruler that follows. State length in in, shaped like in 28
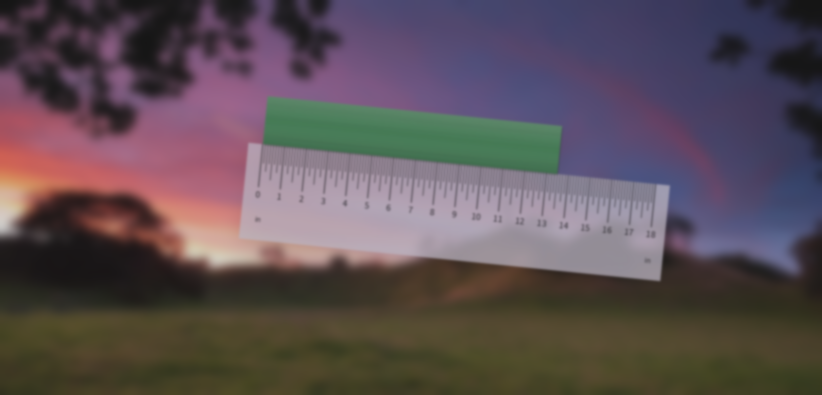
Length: in 13.5
